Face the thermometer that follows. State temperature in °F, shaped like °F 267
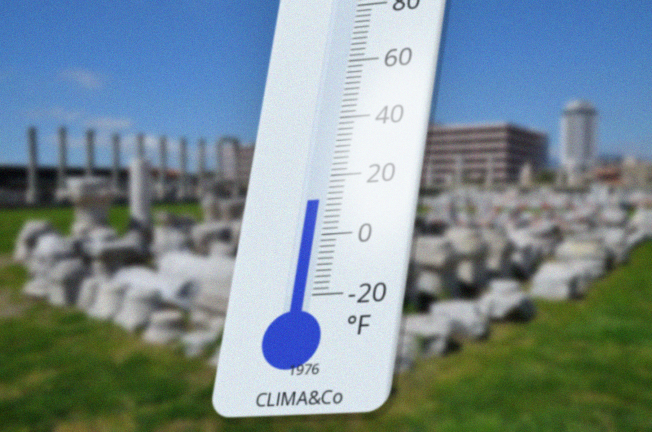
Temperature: °F 12
